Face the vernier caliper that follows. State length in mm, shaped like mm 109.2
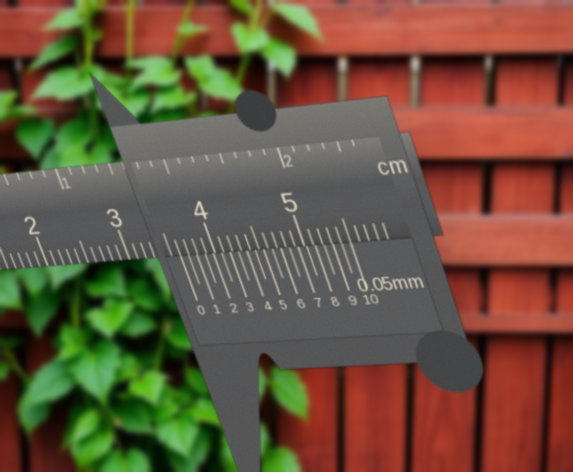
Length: mm 36.0
